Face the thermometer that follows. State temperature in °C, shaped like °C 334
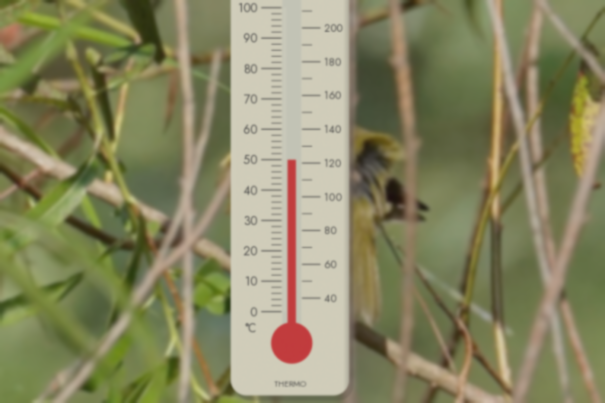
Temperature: °C 50
